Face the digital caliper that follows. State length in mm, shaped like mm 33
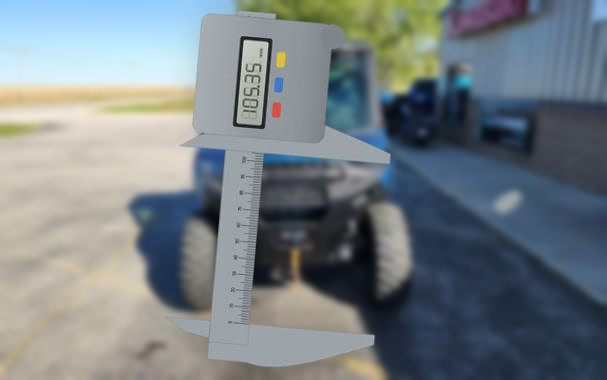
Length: mm 105.35
